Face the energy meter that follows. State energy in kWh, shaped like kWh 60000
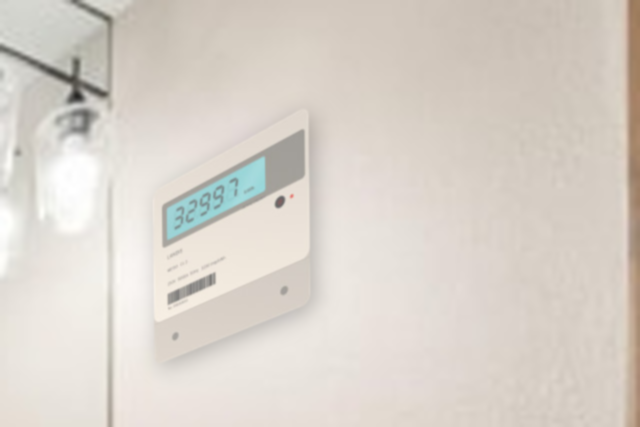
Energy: kWh 32997
